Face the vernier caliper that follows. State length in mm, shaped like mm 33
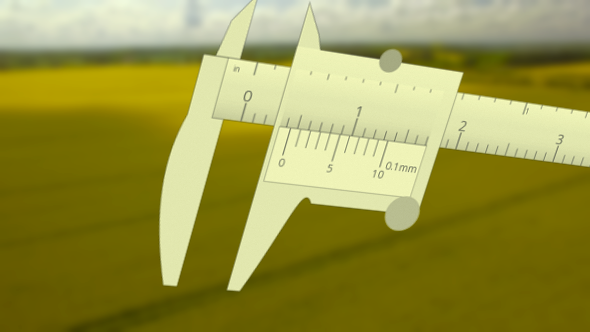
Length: mm 4.4
